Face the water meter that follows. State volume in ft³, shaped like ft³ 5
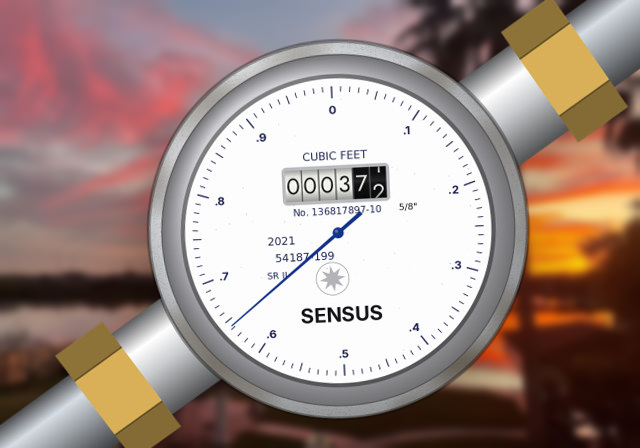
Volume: ft³ 371.64
